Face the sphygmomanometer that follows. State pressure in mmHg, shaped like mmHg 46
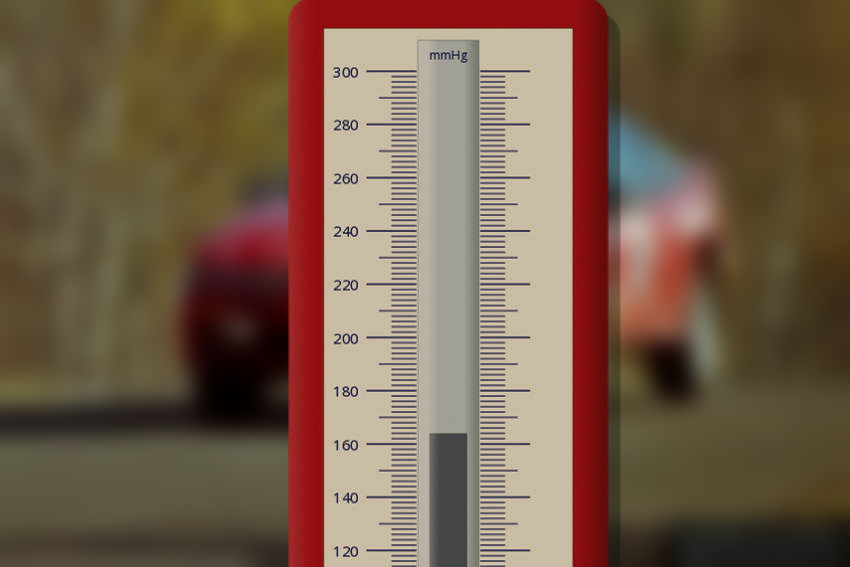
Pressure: mmHg 164
